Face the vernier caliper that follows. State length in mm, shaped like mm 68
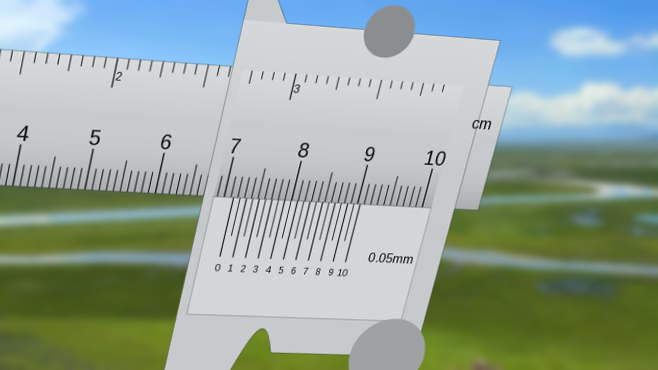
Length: mm 71.4
